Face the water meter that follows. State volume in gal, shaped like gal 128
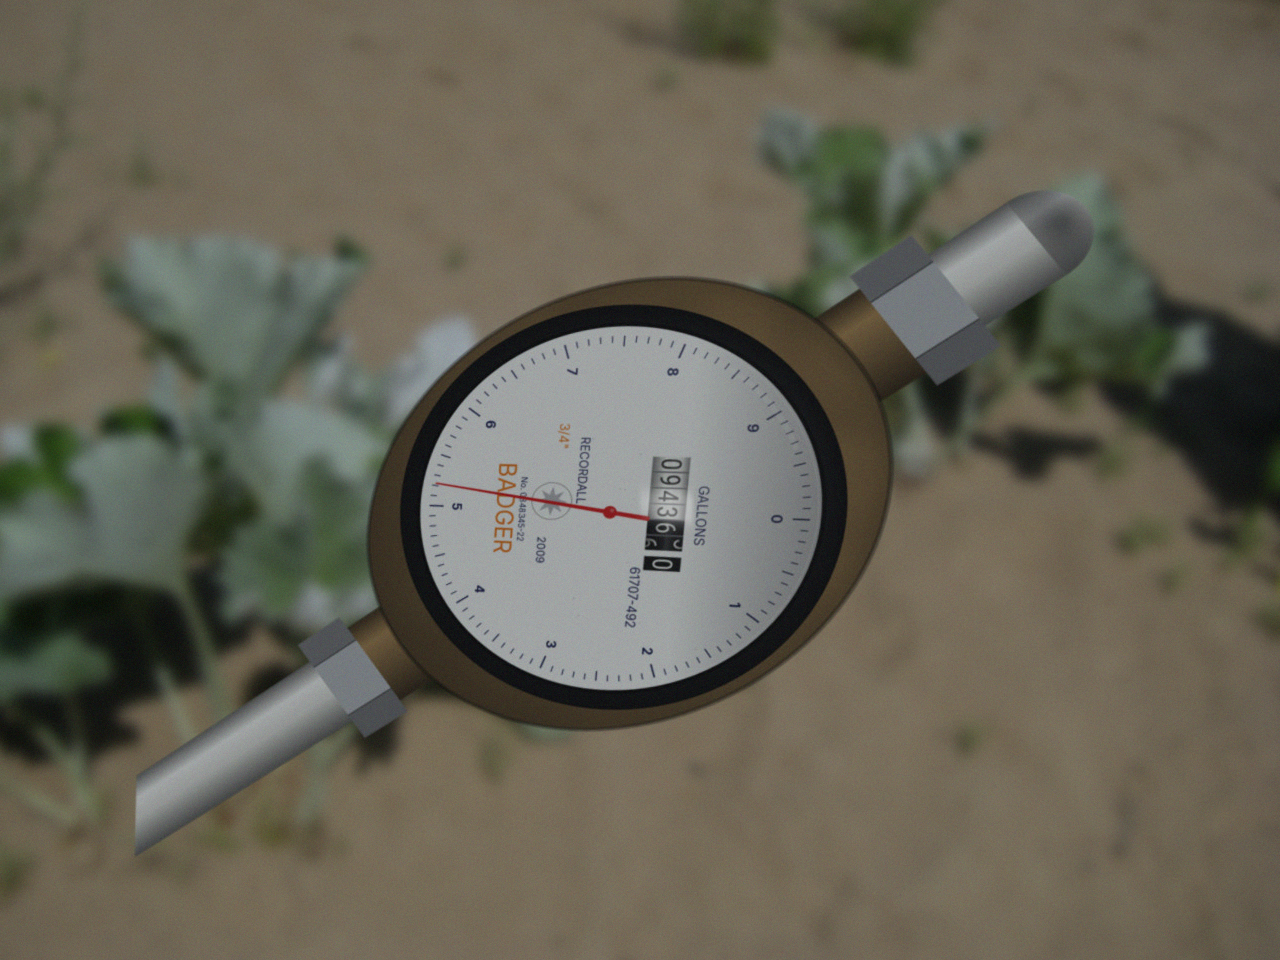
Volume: gal 943655.2
